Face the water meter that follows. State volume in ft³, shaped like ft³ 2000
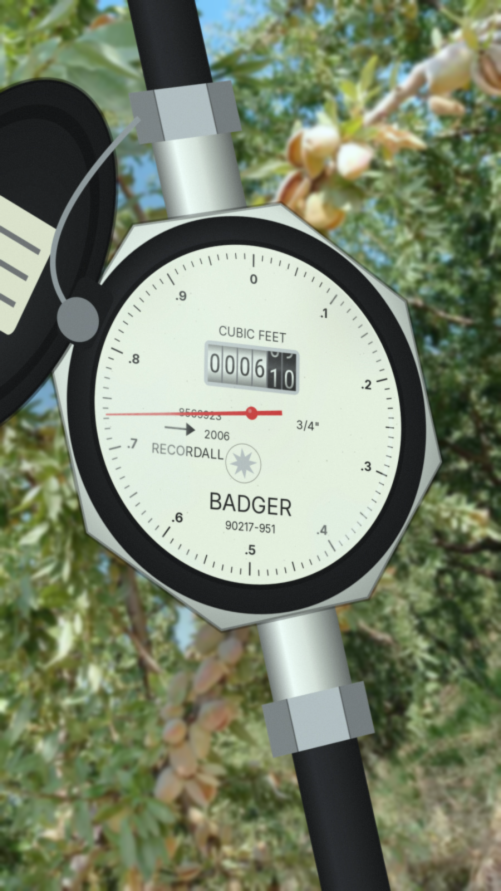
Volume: ft³ 609.73
